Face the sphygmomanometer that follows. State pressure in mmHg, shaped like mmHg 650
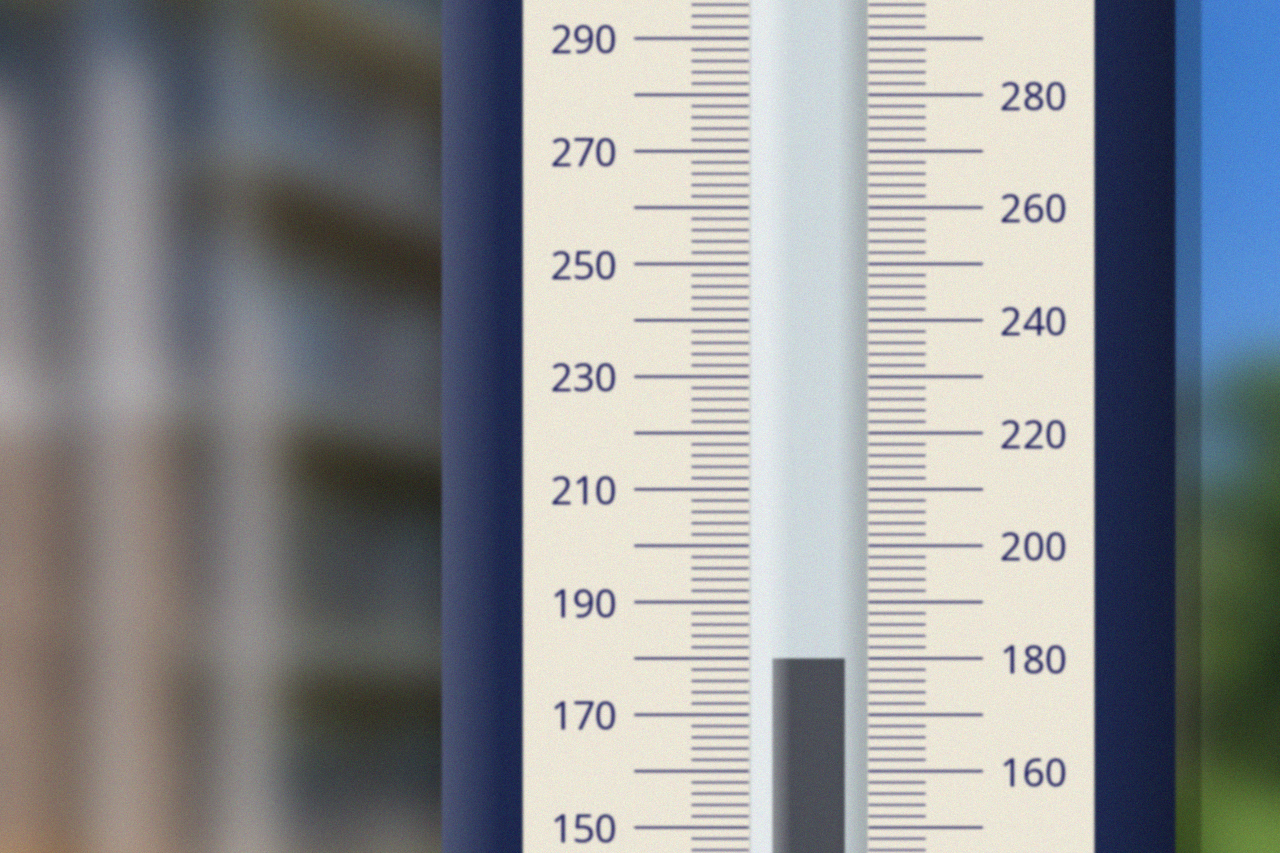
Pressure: mmHg 180
